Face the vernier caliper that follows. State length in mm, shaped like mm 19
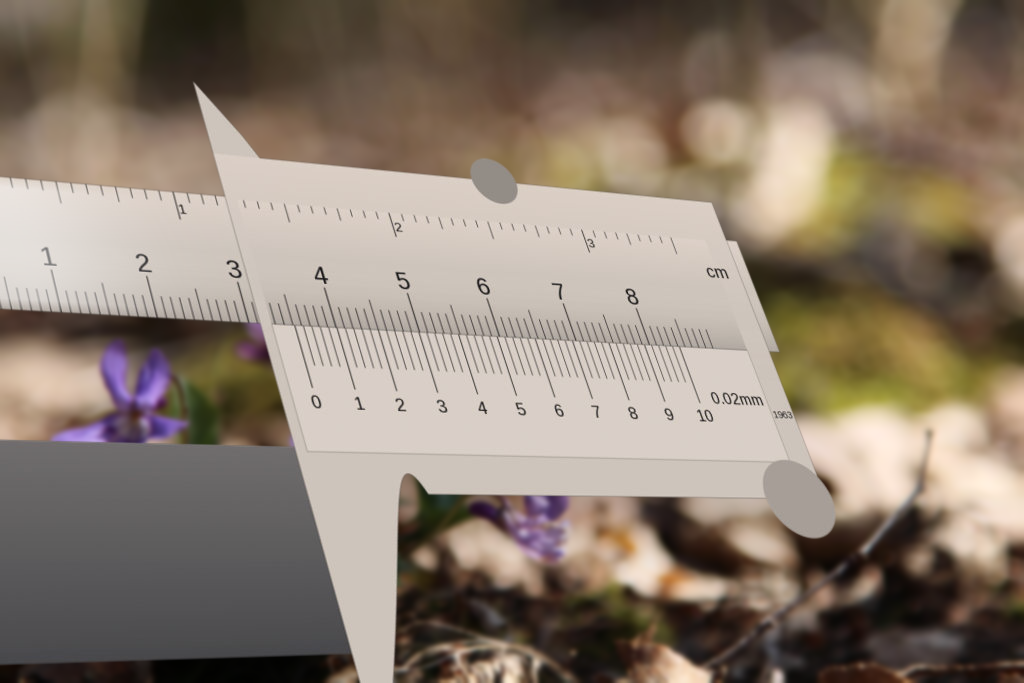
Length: mm 35.2
